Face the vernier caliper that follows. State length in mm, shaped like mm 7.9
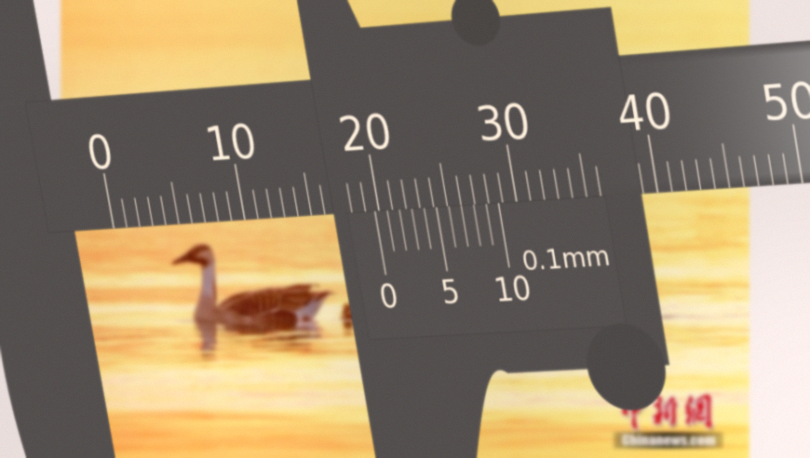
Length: mm 19.7
